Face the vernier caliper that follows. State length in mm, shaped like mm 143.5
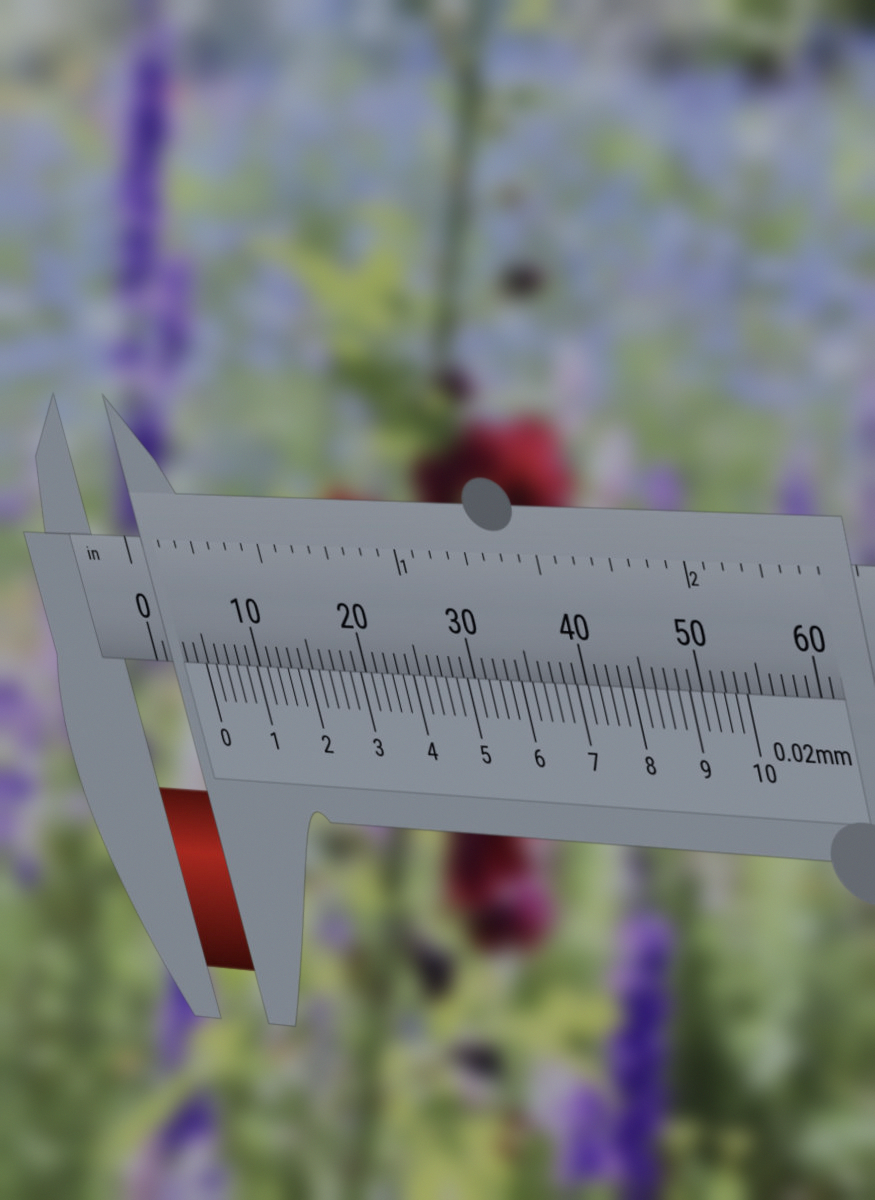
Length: mm 4.8
